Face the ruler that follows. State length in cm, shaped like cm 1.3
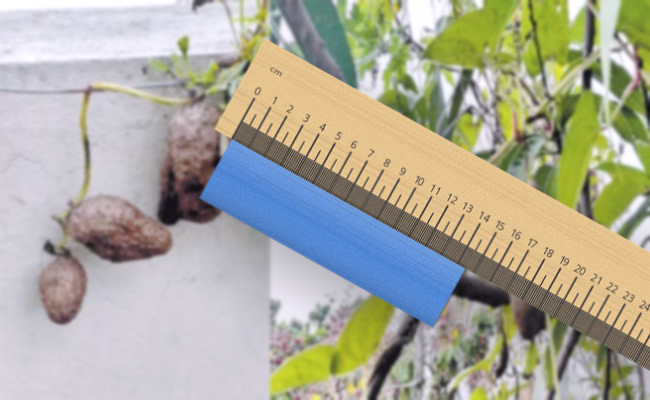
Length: cm 14.5
